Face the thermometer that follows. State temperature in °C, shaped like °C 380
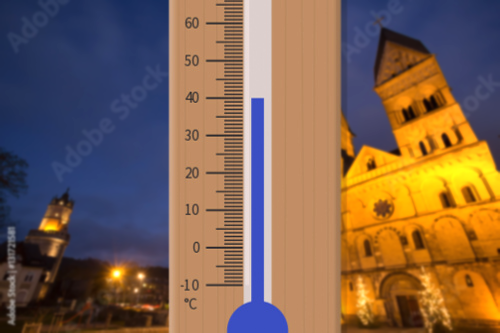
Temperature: °C 40
